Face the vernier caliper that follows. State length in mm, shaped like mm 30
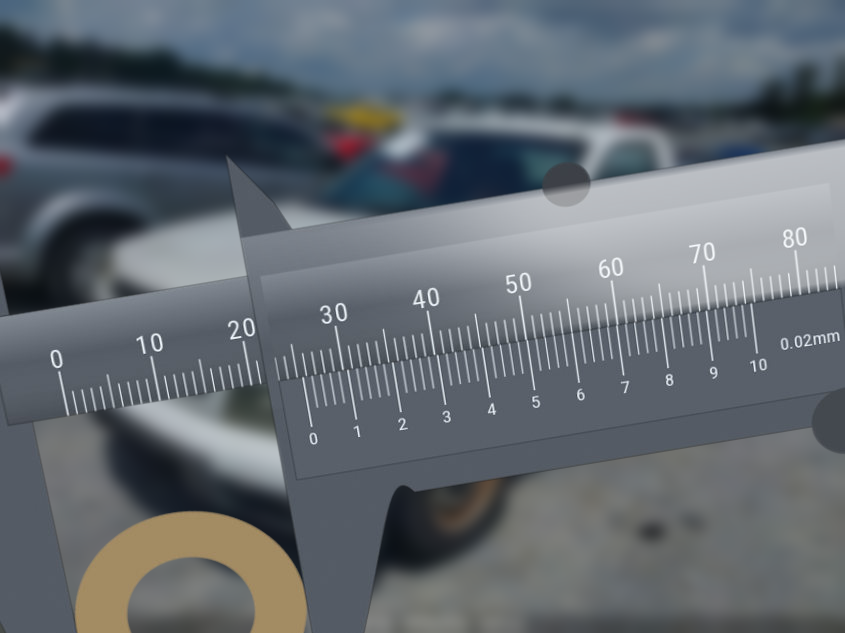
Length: mm 25.6
